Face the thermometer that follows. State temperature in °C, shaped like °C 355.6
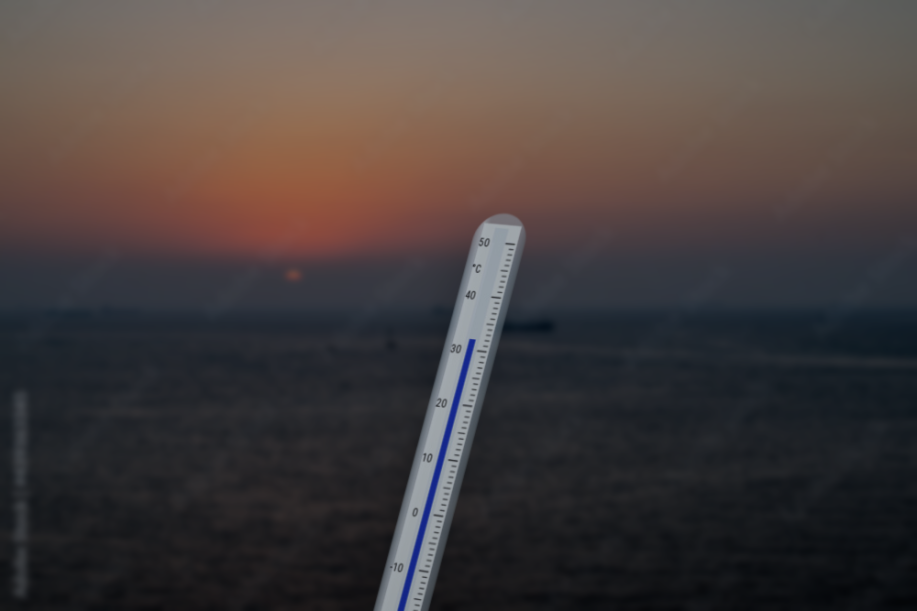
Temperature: °C 32
